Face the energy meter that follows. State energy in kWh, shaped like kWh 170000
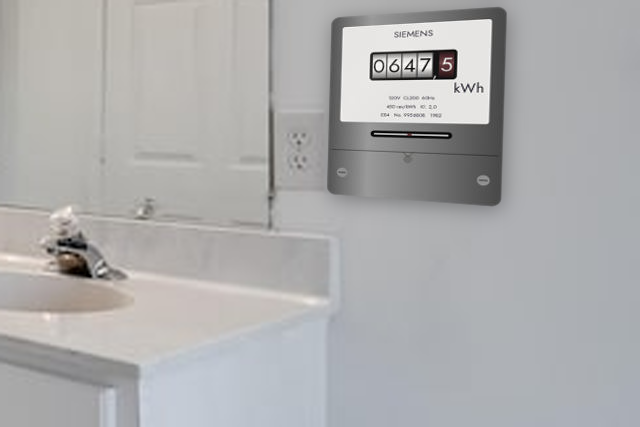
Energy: kWh 647.5
